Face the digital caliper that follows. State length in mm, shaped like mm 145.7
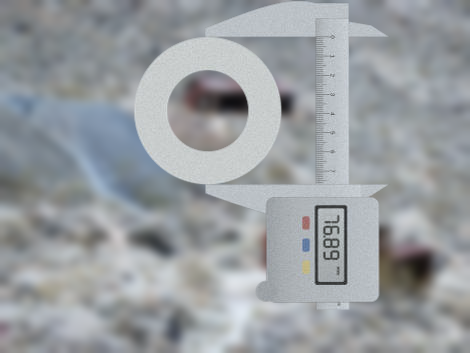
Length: mm 76.89
